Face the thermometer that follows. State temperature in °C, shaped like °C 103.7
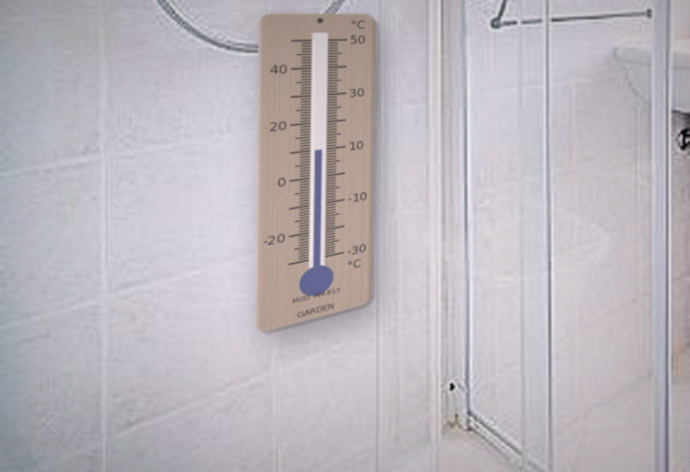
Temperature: °C 10
